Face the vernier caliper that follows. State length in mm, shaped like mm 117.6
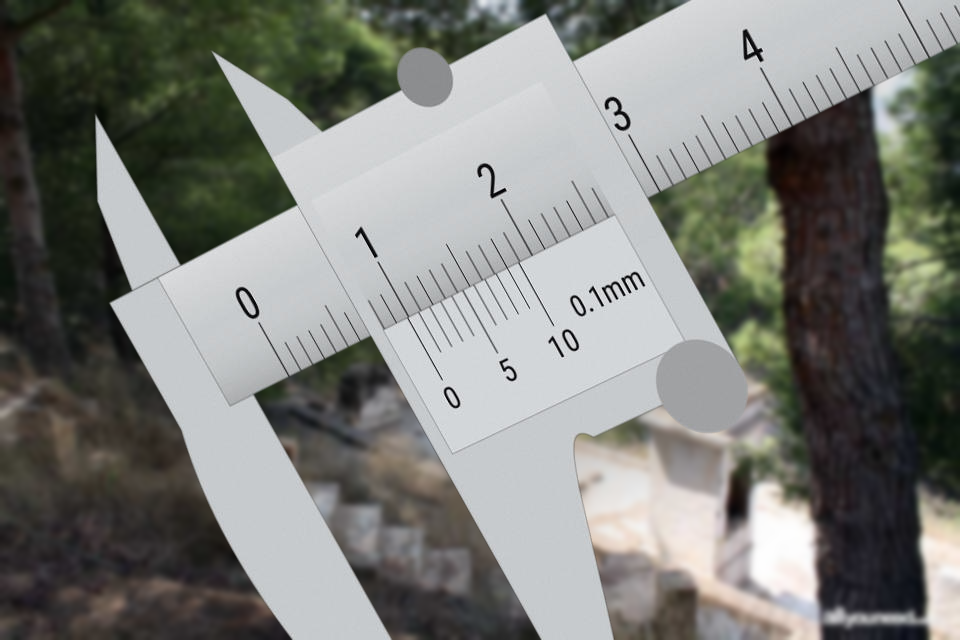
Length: mm 9.9
